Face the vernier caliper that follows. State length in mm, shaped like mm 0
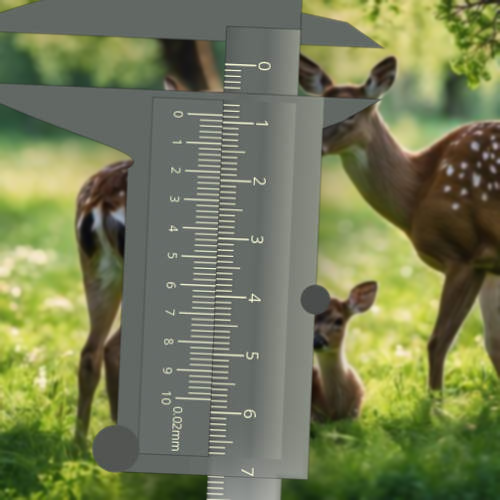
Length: mm 8.8
